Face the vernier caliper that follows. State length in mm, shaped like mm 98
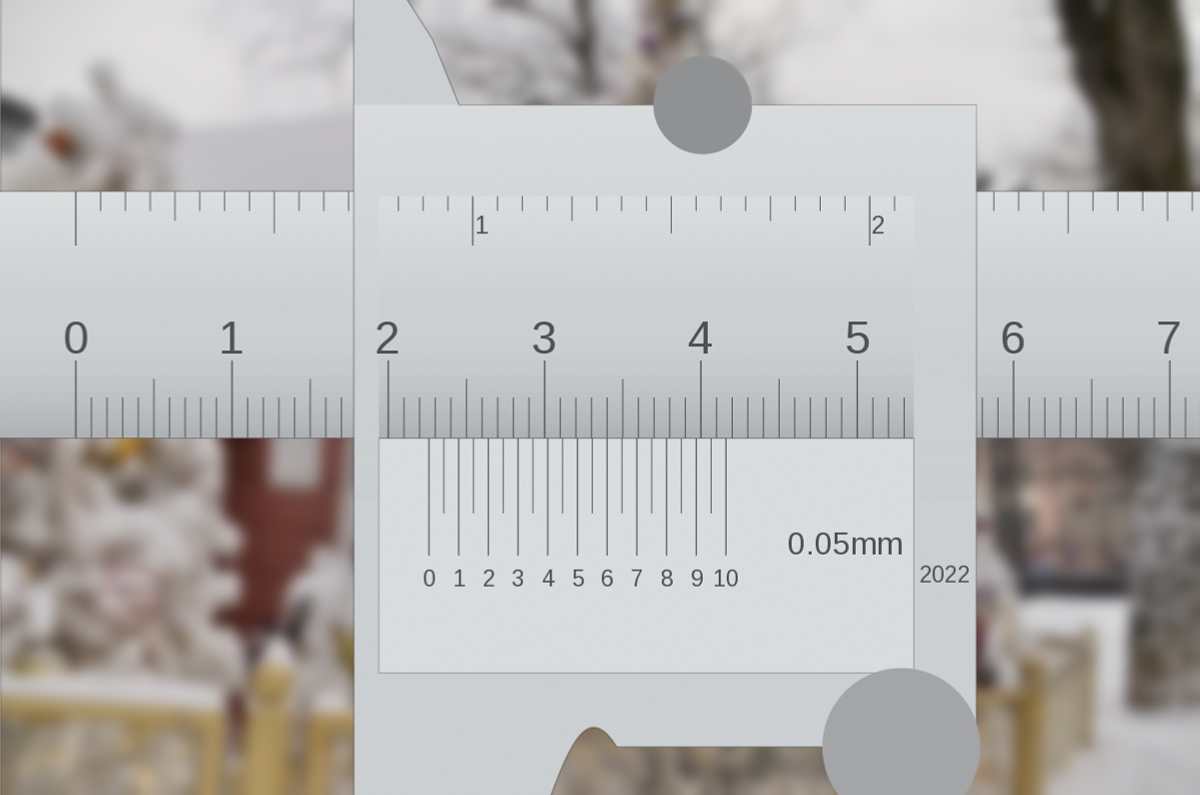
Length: mm 22.6
